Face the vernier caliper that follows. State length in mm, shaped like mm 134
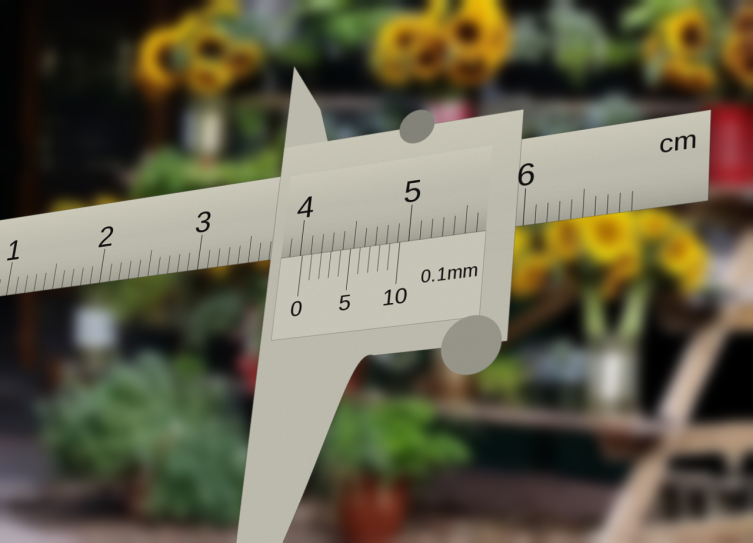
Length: mm 40.2
